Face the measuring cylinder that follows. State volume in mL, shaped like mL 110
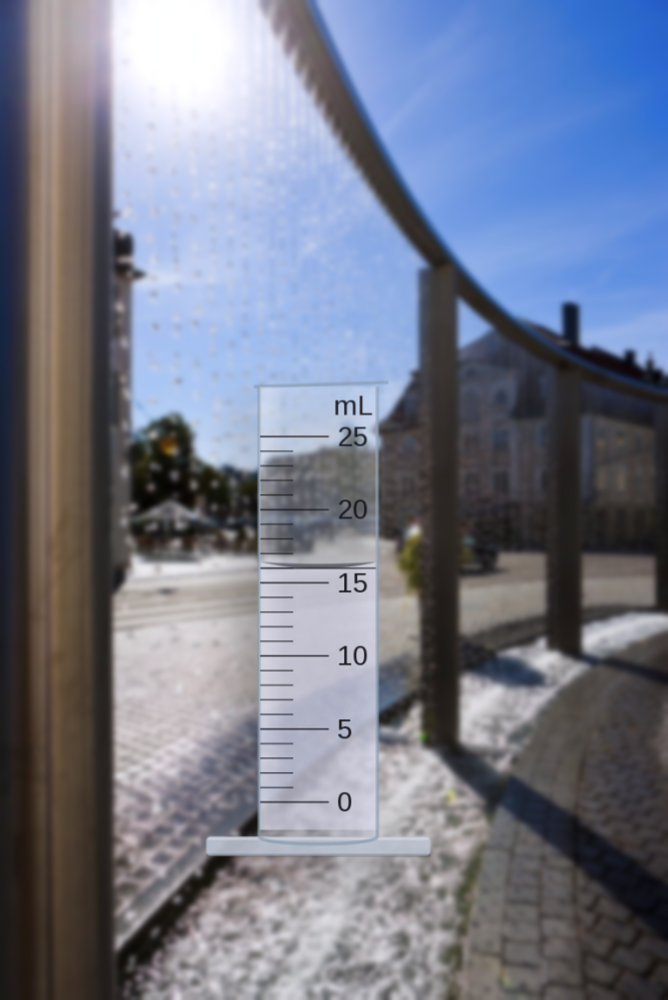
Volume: mL 16
